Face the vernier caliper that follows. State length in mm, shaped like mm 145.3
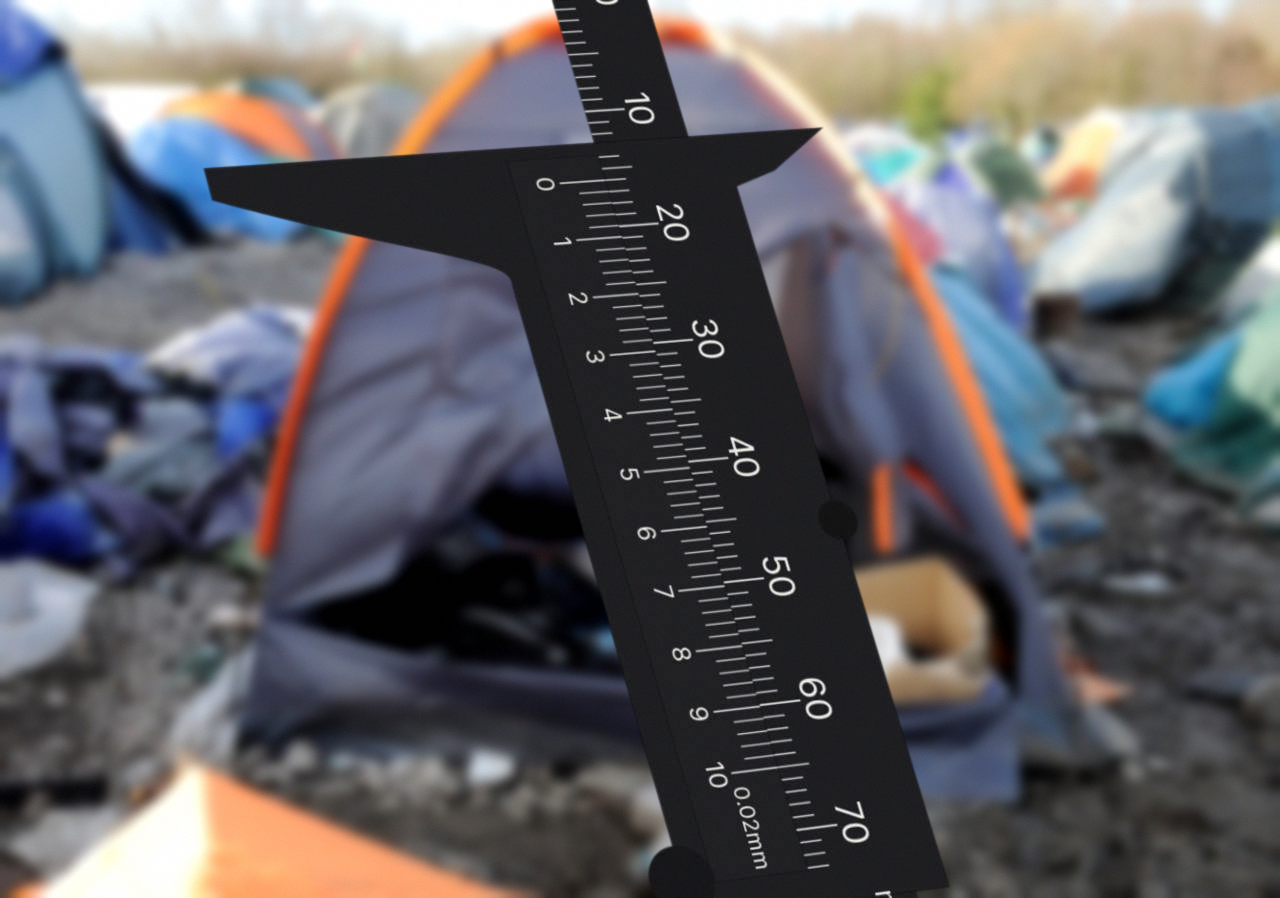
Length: mm 16.0
